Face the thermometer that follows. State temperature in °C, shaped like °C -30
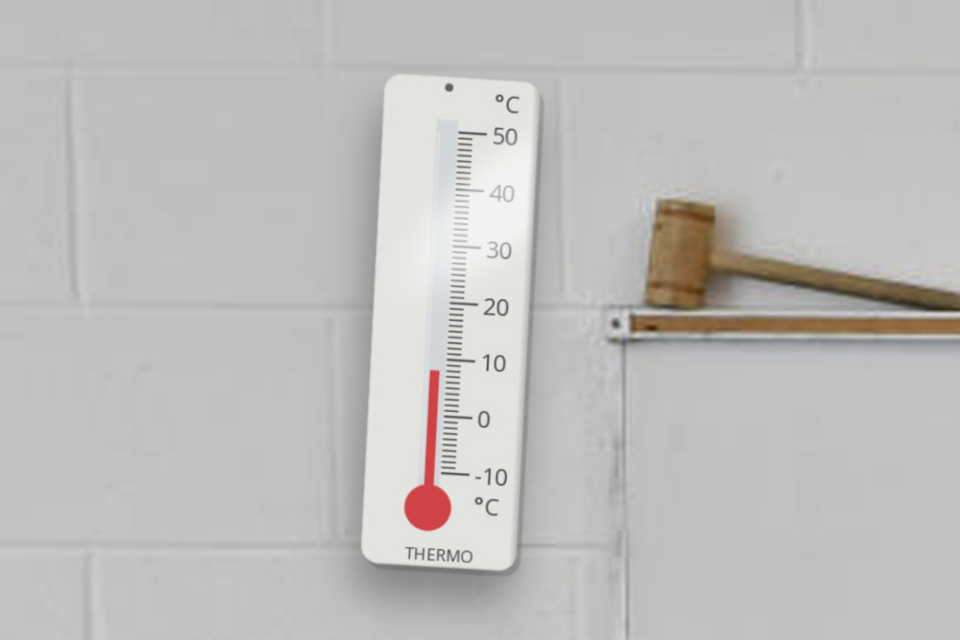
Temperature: °C 8
